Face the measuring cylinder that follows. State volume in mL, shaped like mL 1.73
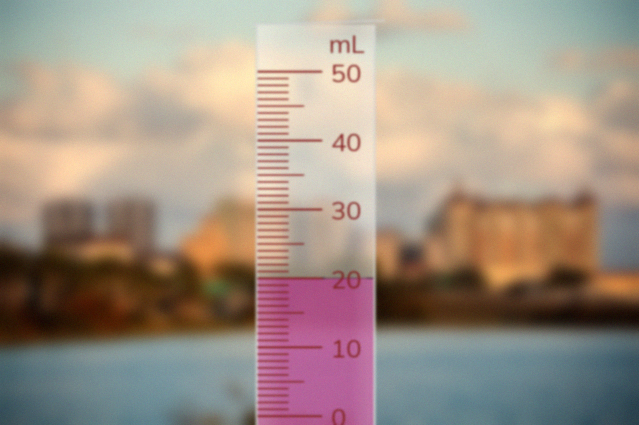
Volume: mL 20
